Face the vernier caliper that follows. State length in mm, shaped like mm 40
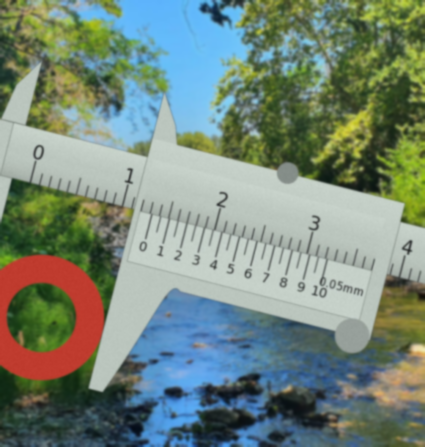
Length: mm 13.2
